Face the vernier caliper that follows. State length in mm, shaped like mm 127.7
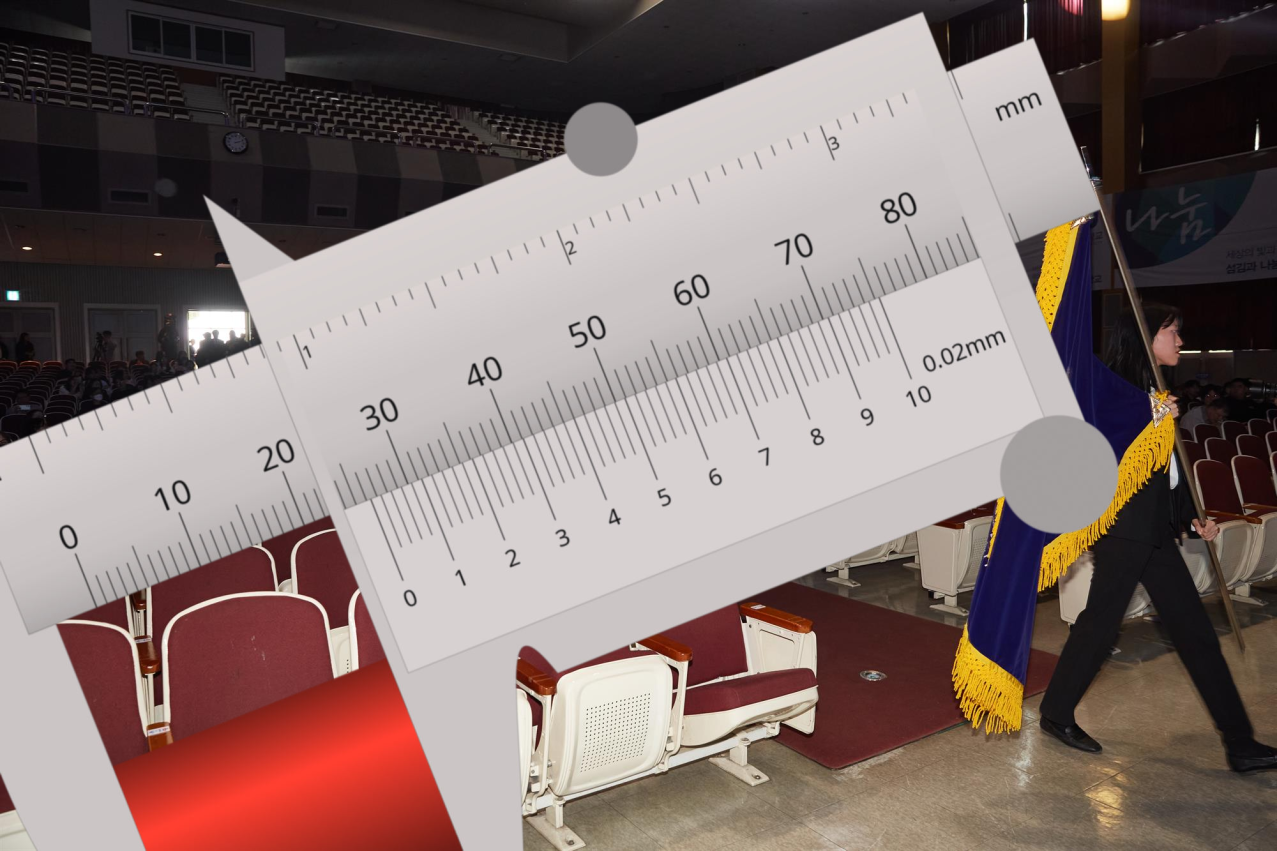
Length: mm 26.4
